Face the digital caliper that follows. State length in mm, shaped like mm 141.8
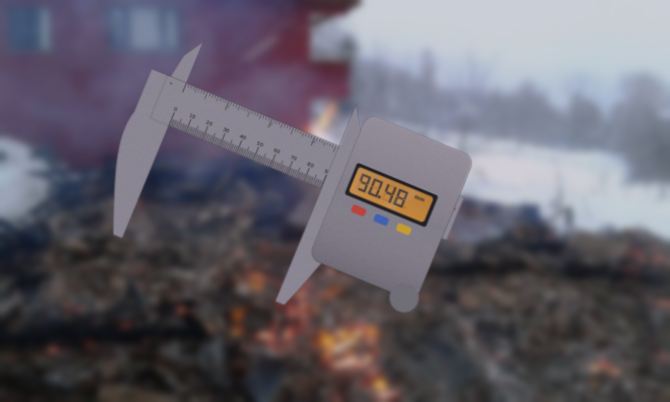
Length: mm 90.48
